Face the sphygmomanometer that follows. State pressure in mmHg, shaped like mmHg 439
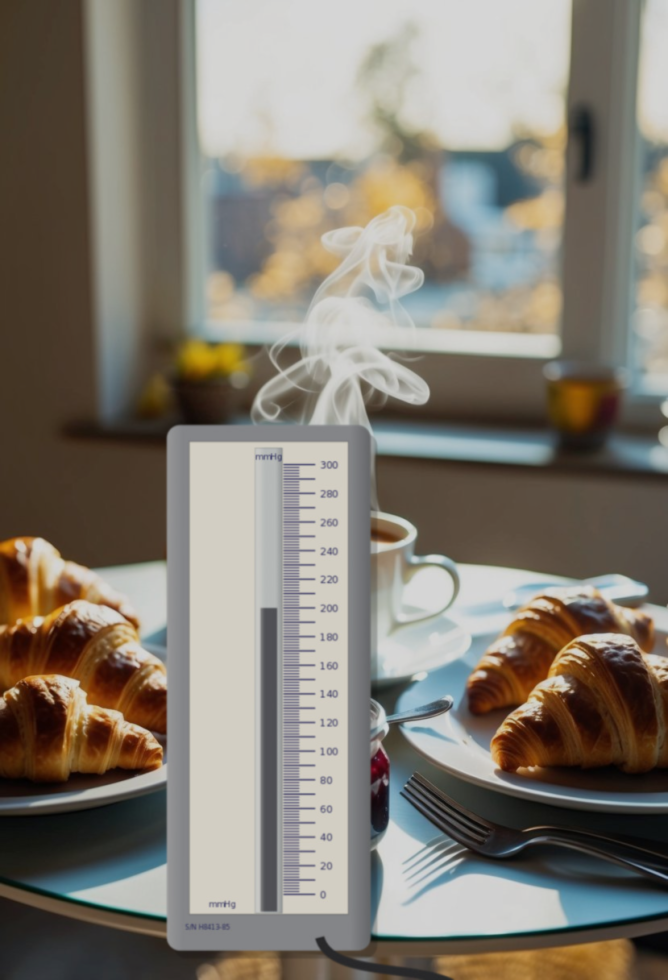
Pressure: mmHg 200
